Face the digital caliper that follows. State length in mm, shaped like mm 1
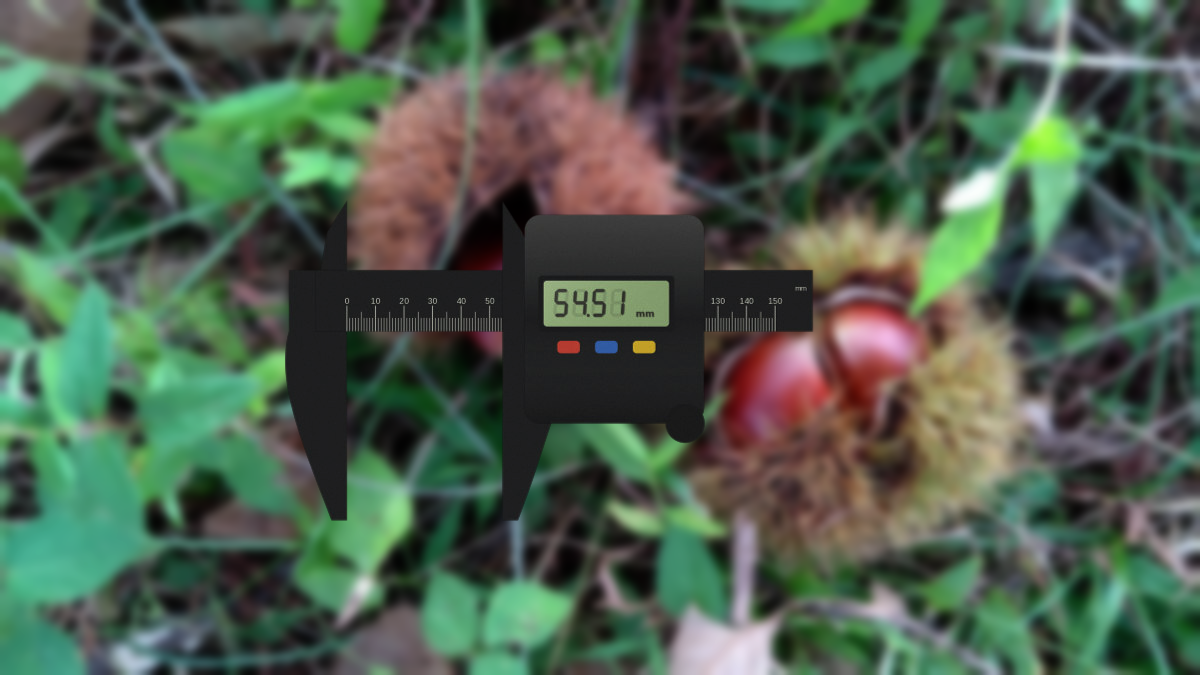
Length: mm 54.51
